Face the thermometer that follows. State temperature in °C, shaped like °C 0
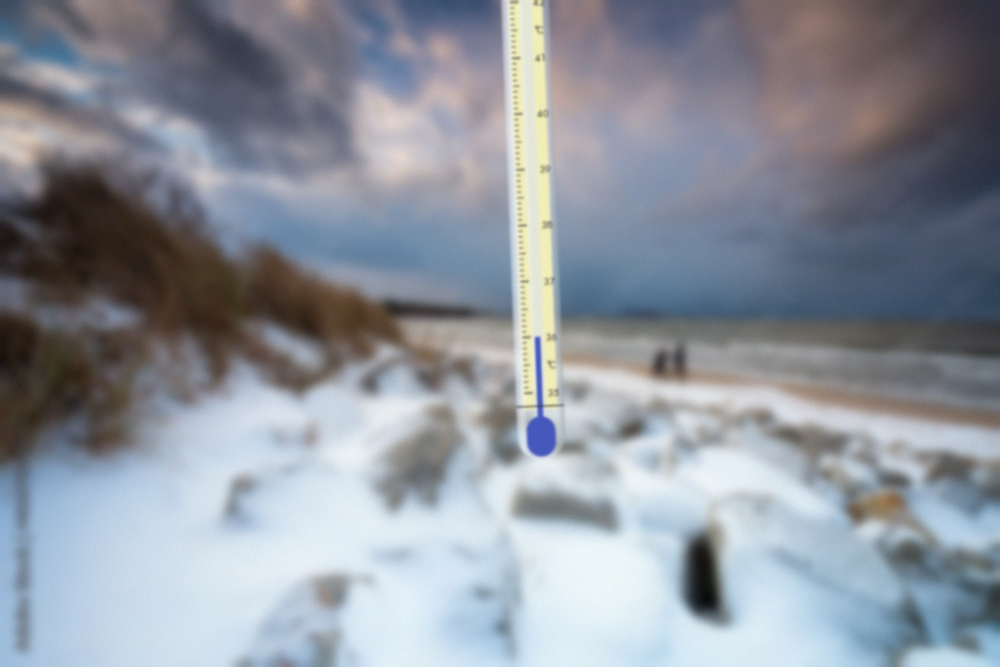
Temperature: °C 36
